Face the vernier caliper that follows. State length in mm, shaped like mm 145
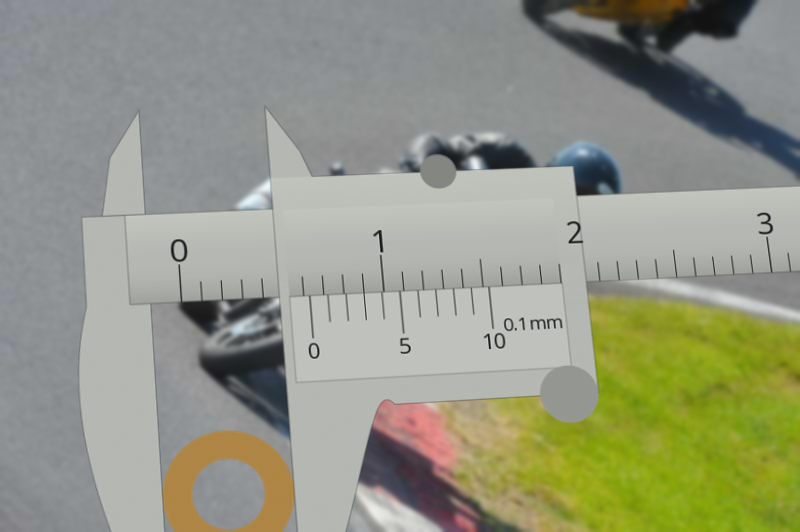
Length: mm 6.3
